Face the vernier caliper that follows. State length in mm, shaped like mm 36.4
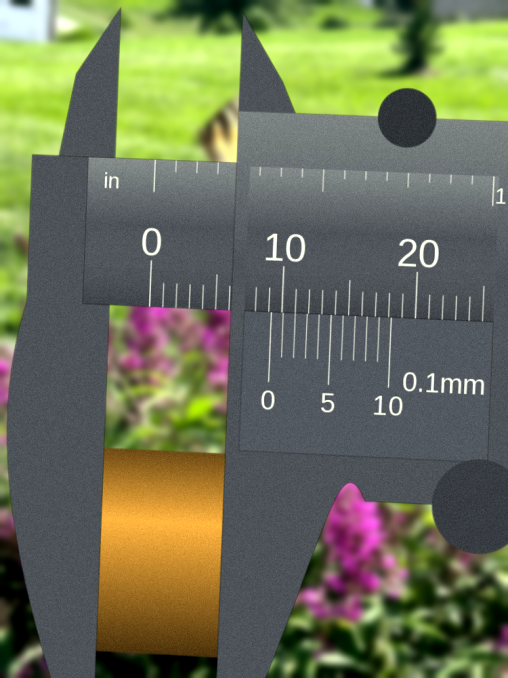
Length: mm 9.2
